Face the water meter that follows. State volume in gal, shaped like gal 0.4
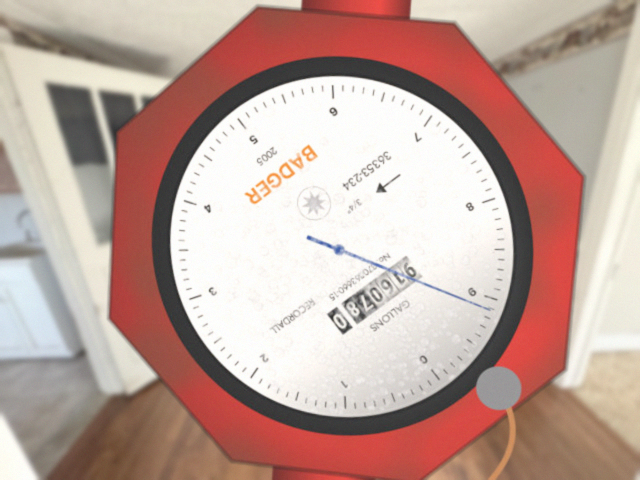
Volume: gal 9160779.1
